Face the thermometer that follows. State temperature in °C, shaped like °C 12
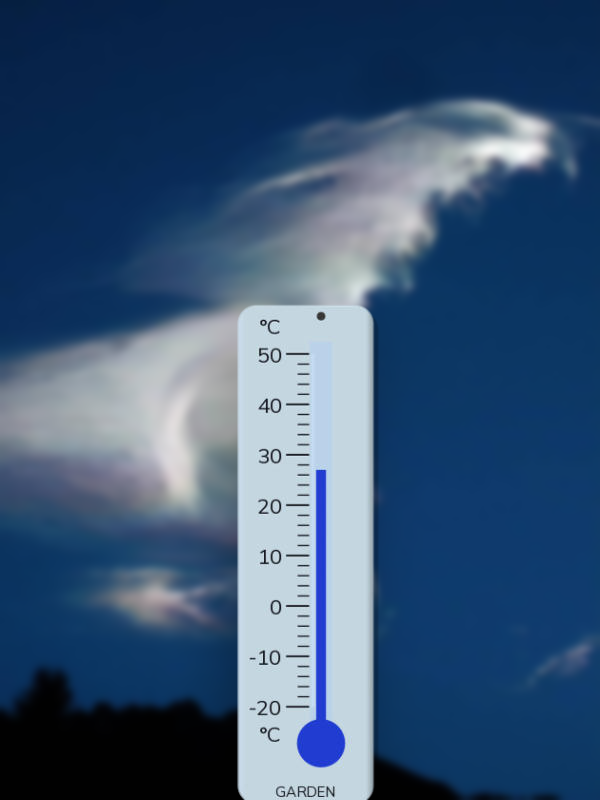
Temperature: °C 27
